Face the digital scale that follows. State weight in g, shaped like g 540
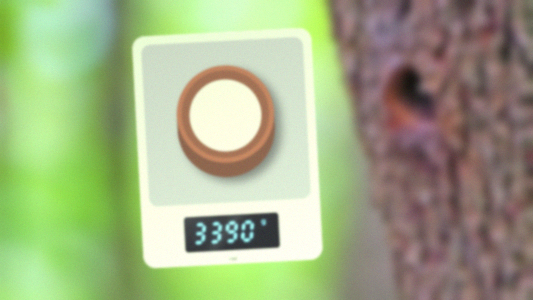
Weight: g 3390
